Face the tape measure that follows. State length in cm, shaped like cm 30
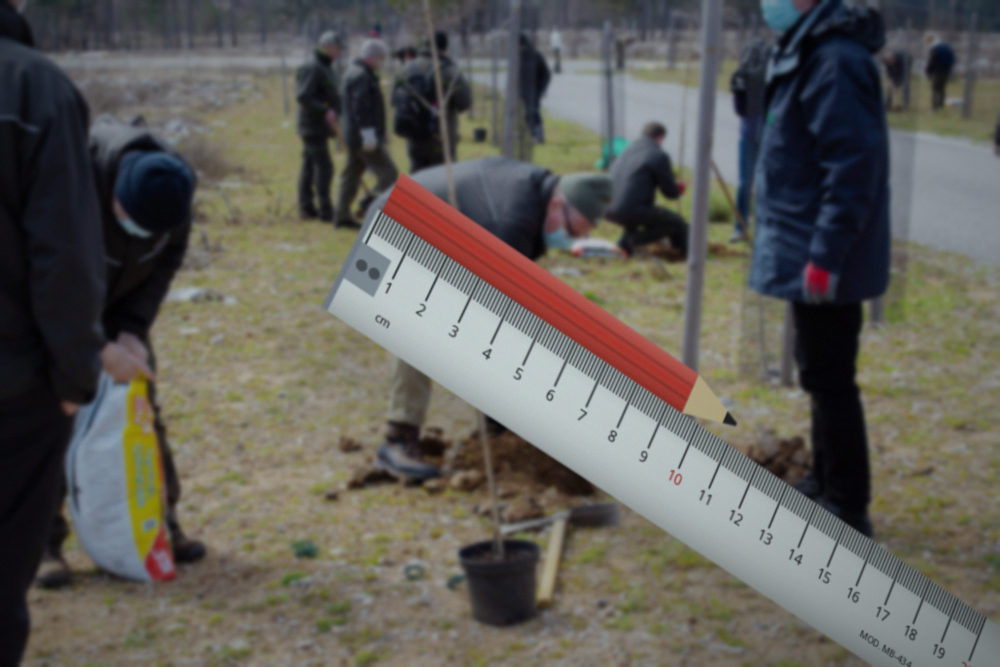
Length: cm 11
